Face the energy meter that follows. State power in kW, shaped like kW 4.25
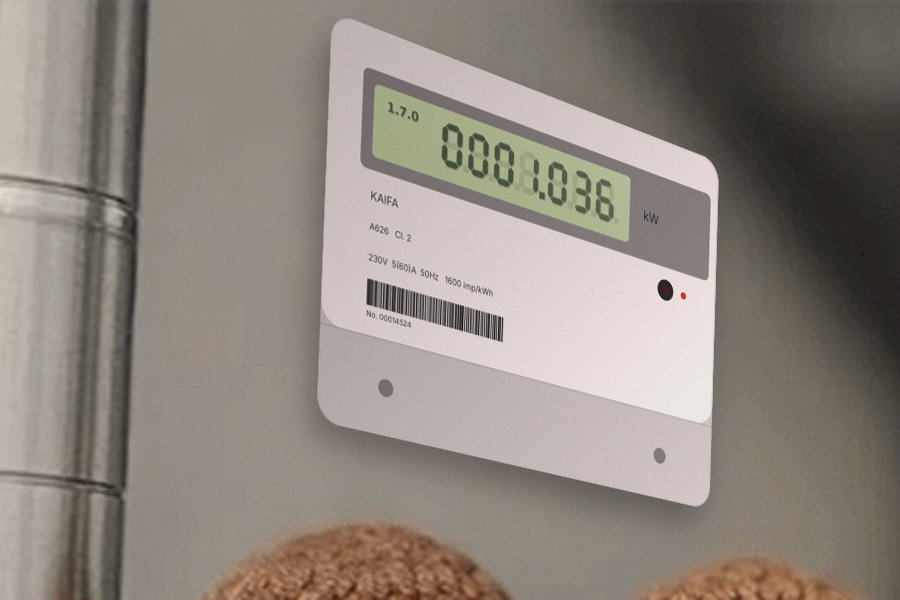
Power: kW 1.036
